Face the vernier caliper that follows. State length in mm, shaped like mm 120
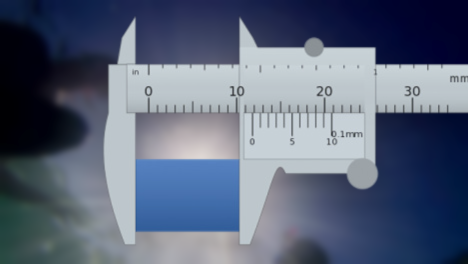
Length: mm 11.8
